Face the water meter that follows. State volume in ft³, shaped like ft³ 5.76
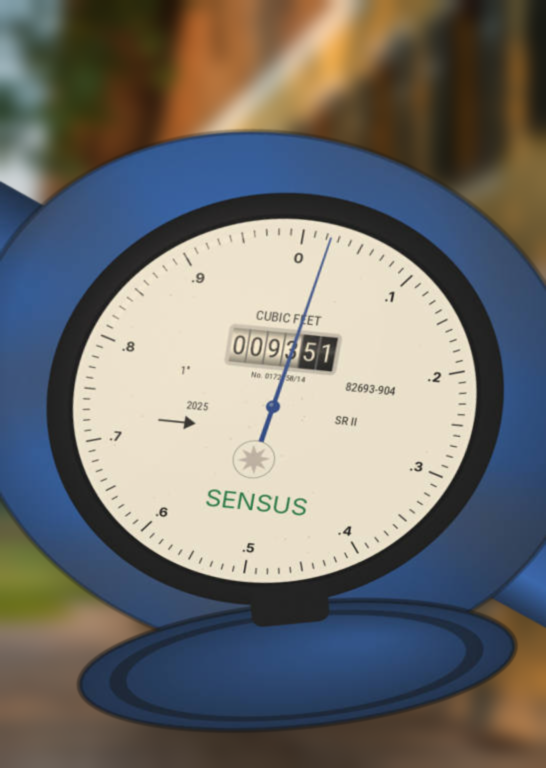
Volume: ft³ 9351.02
